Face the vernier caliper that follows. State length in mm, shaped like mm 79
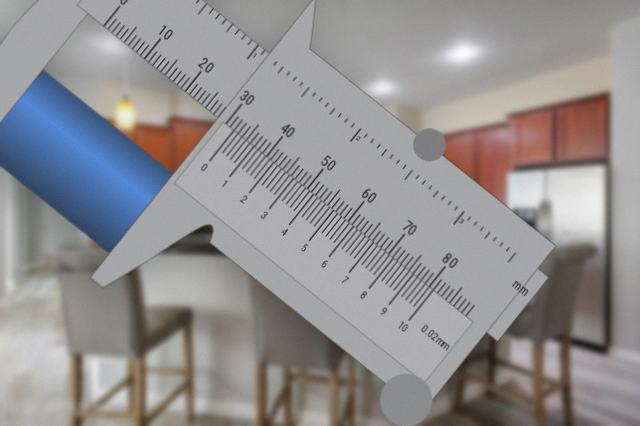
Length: mm 32.0
